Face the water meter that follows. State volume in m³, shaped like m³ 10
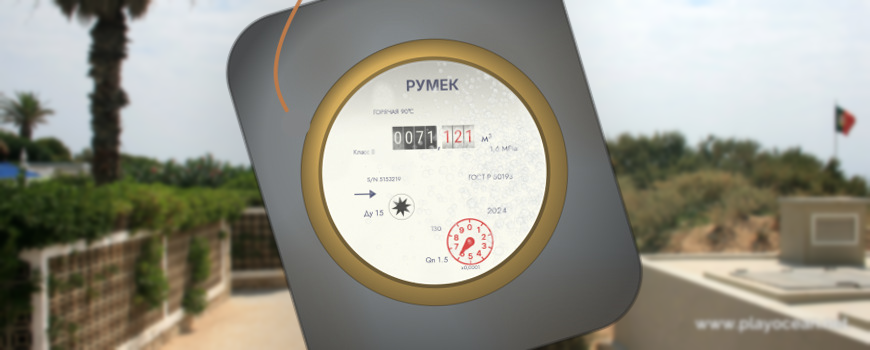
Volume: m³ 71.1216
